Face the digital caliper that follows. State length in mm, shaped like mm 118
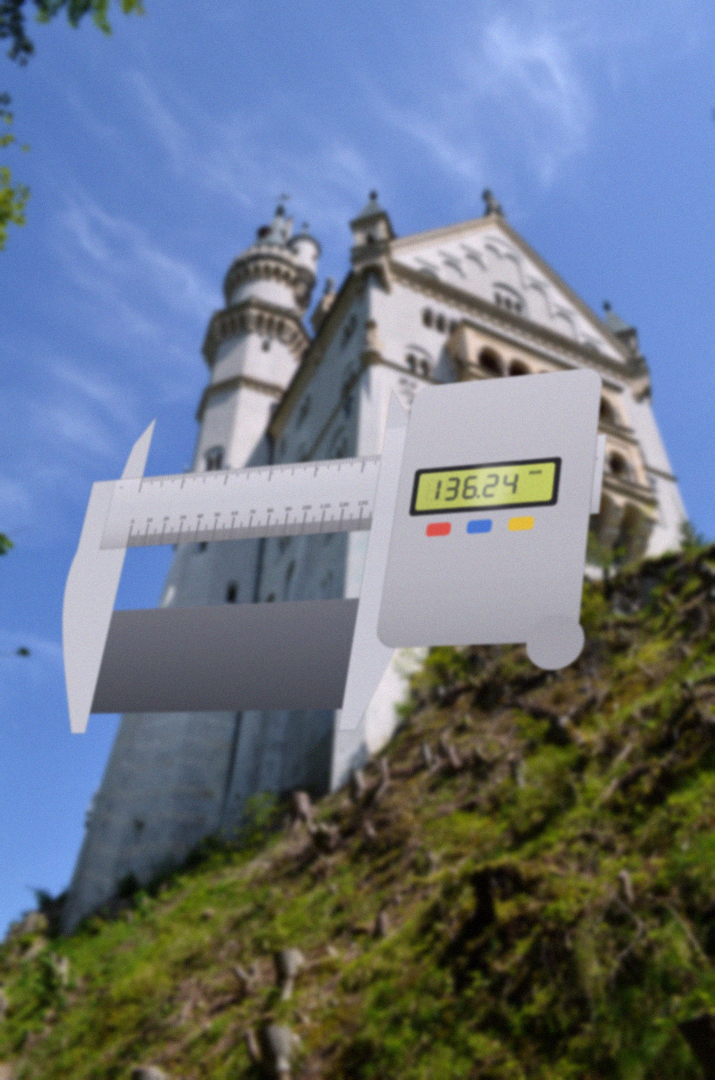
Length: mm 136.24
